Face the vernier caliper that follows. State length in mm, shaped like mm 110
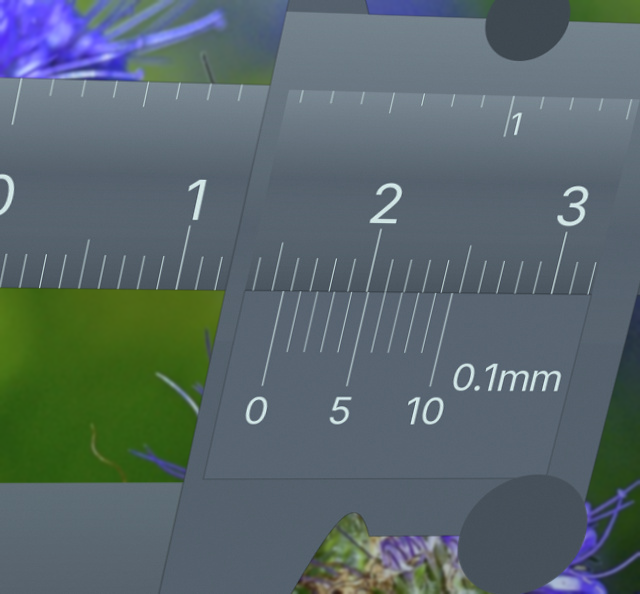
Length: mm 15.6
